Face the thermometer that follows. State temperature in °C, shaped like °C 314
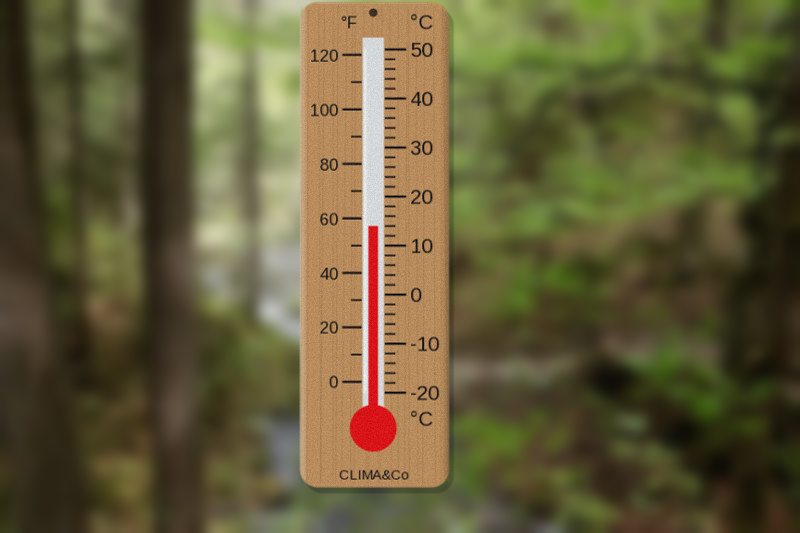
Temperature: °C 14
